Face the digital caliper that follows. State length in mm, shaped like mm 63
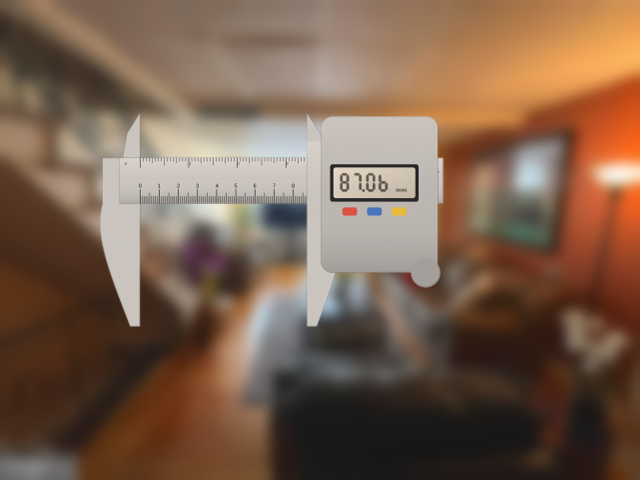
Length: mm 87.06
